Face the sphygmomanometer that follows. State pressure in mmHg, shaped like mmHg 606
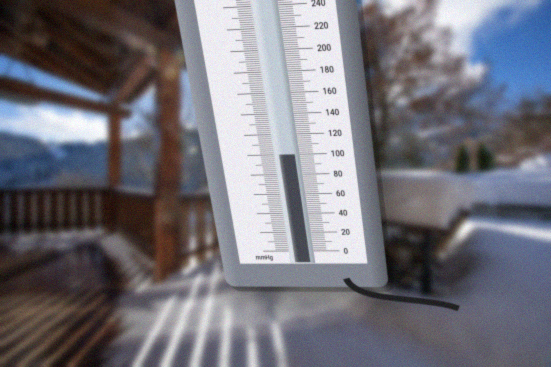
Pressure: mmHg 100
